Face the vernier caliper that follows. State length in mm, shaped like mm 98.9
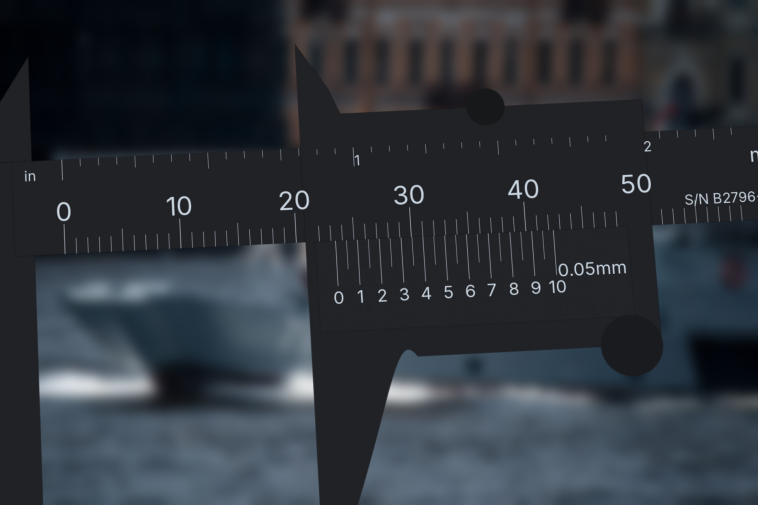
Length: mm 23.4
